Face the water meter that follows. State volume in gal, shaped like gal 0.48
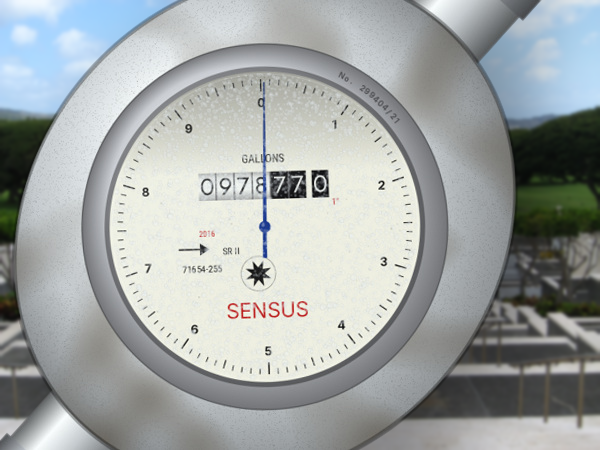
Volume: gal 978770.0
